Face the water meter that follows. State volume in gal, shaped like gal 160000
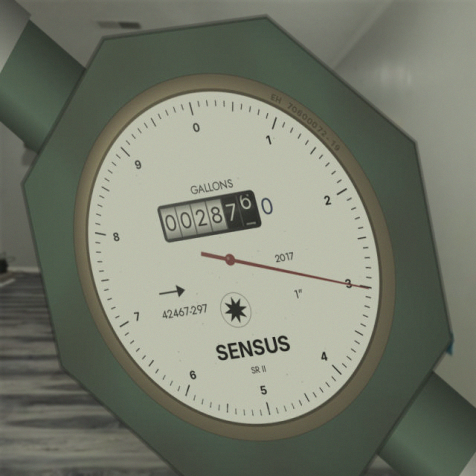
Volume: gal 28763.0
